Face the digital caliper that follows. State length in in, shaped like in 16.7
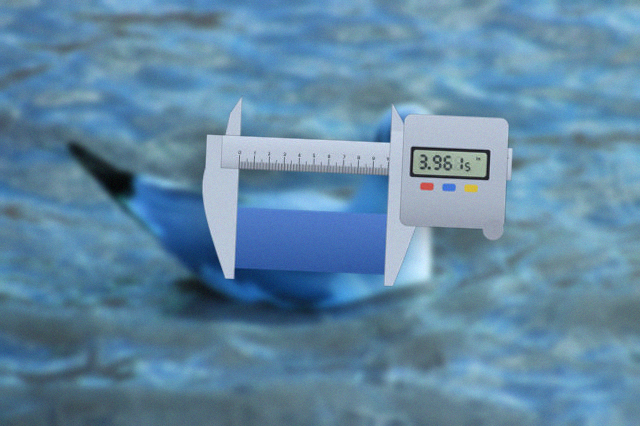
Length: in 3.9615
